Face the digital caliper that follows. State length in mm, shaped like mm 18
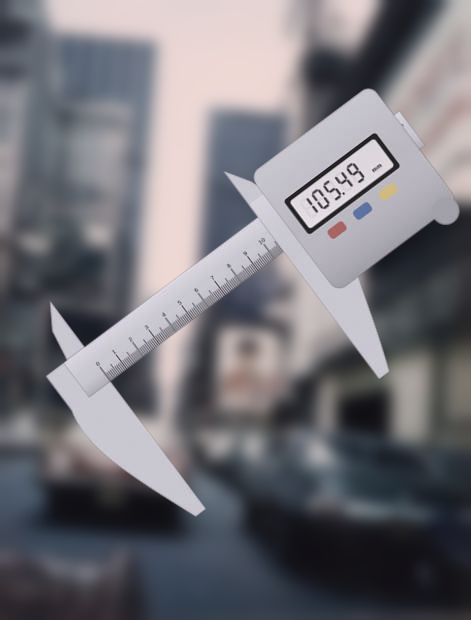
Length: mm 105.49
